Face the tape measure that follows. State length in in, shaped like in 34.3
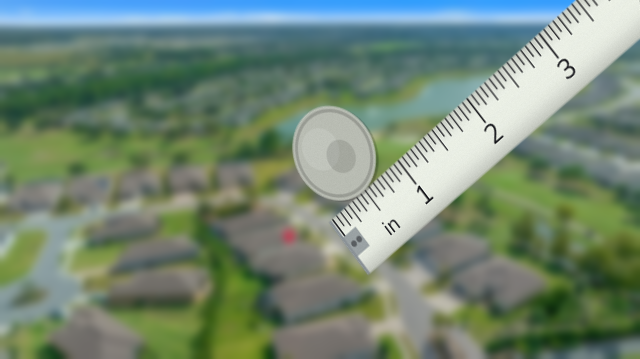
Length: in 0.9375
